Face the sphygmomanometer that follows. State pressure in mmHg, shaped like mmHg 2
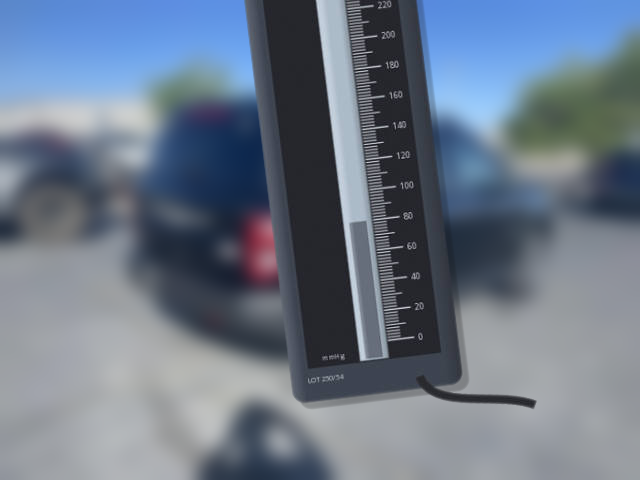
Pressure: mmHg 80
